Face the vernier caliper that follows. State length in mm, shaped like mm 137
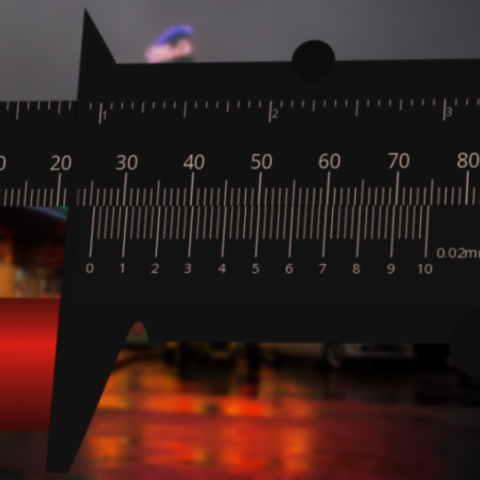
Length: mm 25.6
